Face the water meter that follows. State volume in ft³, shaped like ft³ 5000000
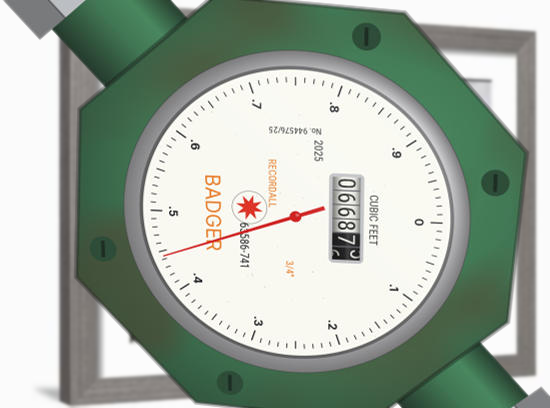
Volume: ft³ 66875.44
